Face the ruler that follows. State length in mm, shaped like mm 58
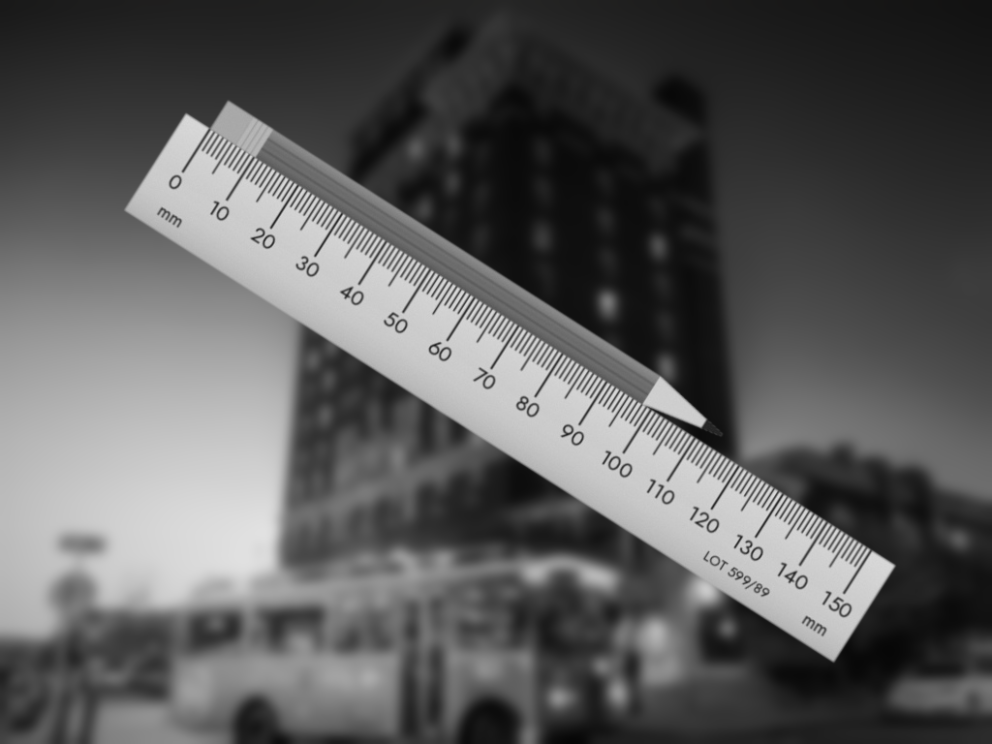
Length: mm 114
